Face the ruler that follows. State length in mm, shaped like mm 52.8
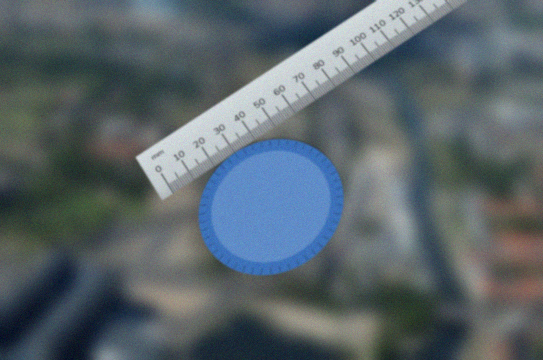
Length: mm 60
